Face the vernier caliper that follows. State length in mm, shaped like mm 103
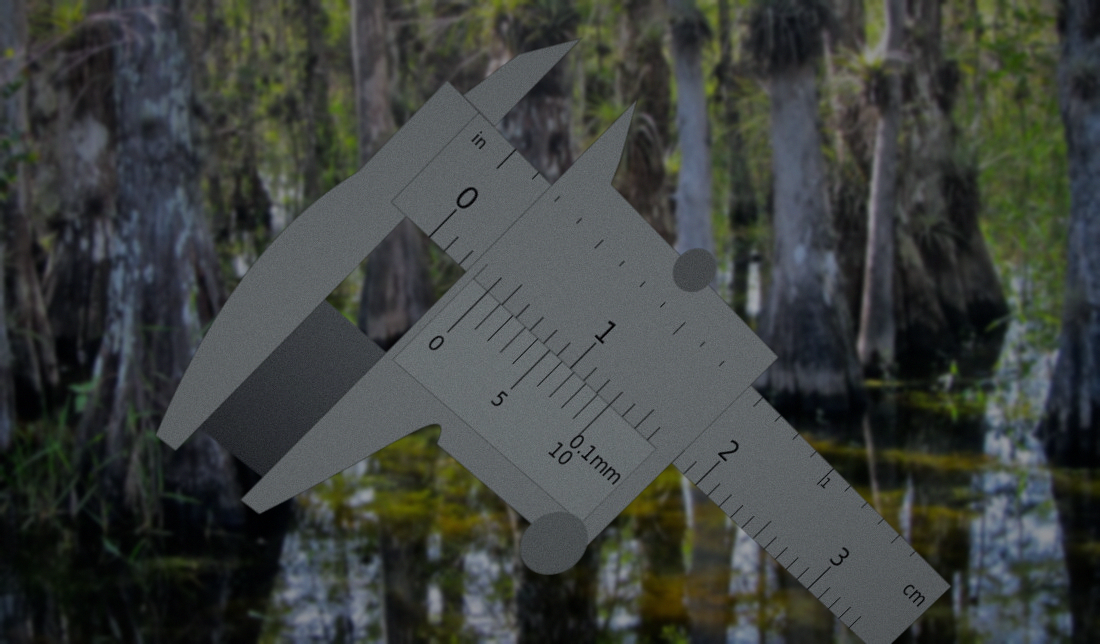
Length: mm 4.0
